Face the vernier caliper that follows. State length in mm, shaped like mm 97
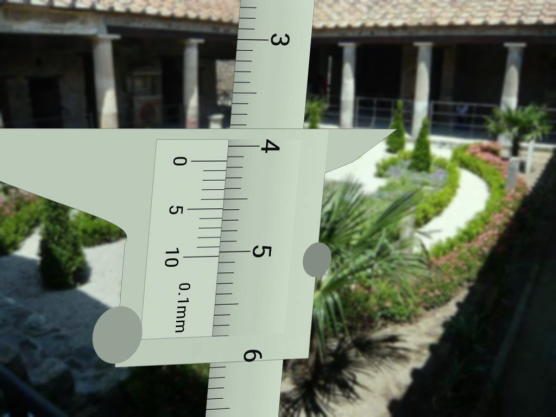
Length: mm 41.4
